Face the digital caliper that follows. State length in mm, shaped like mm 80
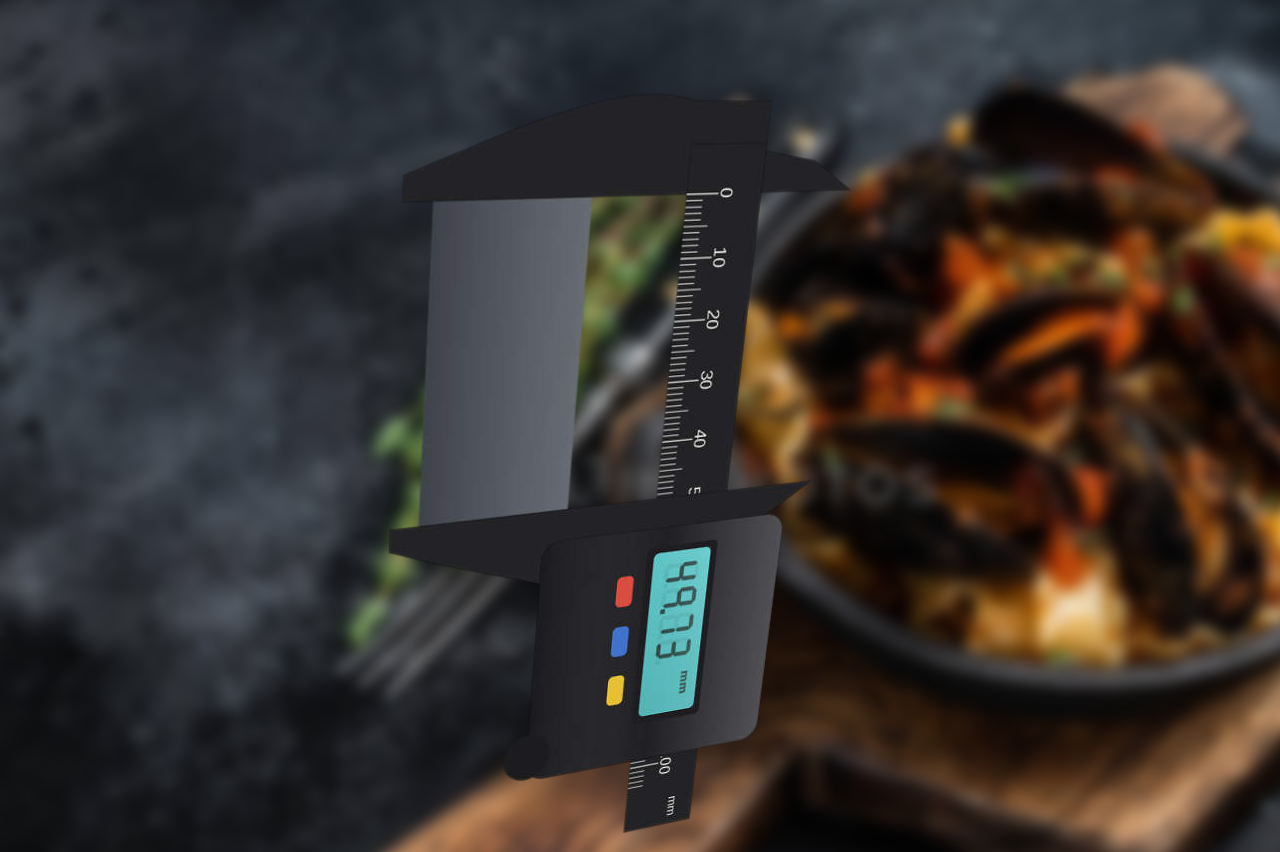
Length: mm 49.73
